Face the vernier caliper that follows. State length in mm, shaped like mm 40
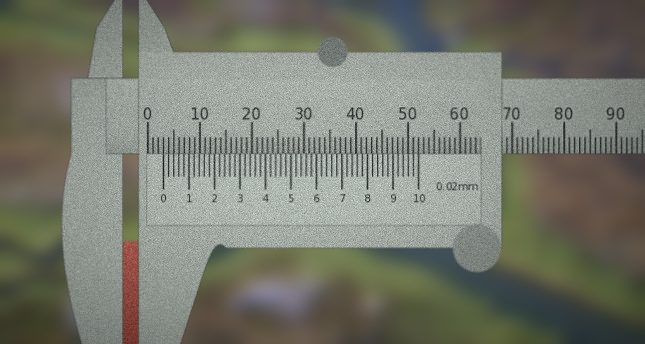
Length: mm 3.0
